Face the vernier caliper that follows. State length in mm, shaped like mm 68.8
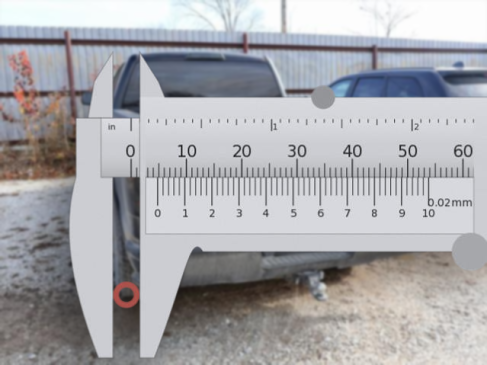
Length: mm 4.8
